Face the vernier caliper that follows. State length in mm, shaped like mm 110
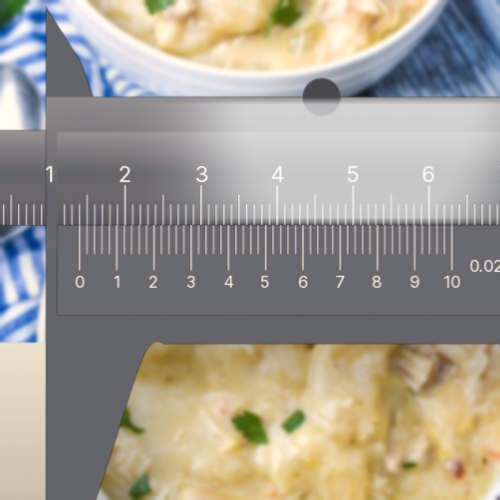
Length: mm 14.0
